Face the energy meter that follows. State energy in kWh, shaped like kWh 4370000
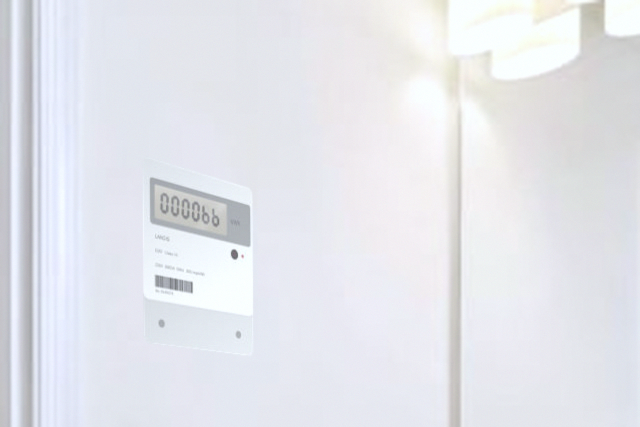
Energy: kWh 66
